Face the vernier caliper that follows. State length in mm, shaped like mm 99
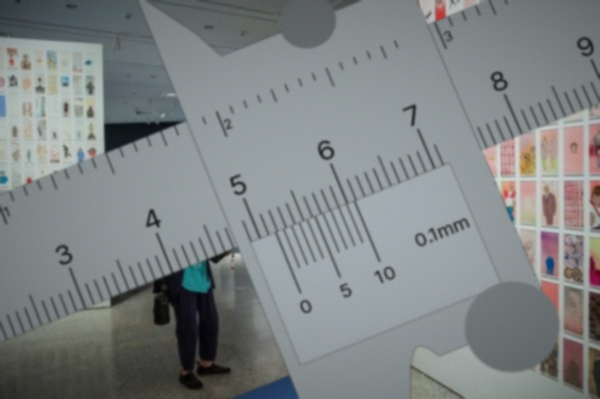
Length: mm 51.8
